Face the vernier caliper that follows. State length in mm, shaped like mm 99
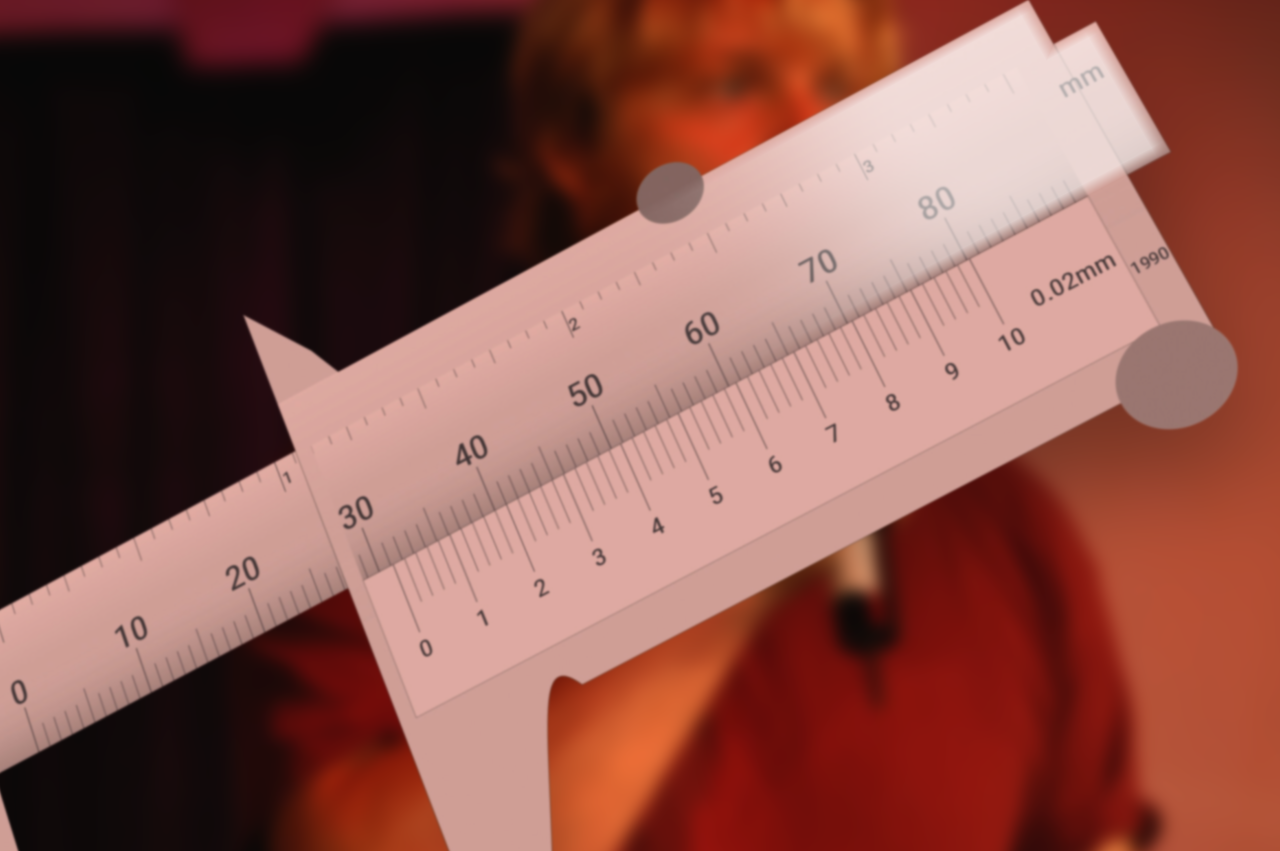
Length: mm 31.2
